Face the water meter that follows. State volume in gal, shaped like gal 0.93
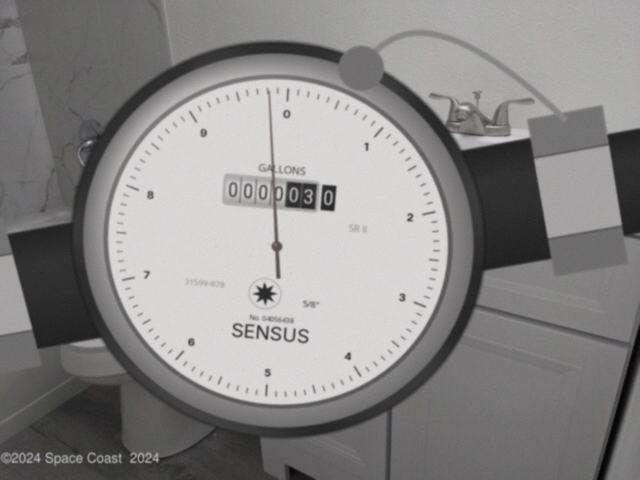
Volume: gal 29.8
